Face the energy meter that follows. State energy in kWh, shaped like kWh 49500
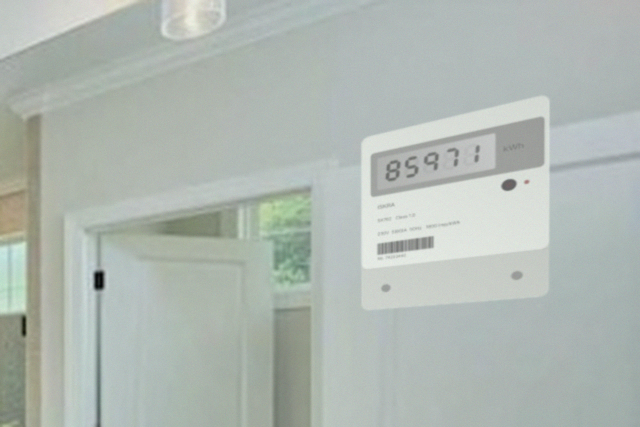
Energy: kWh 85971
